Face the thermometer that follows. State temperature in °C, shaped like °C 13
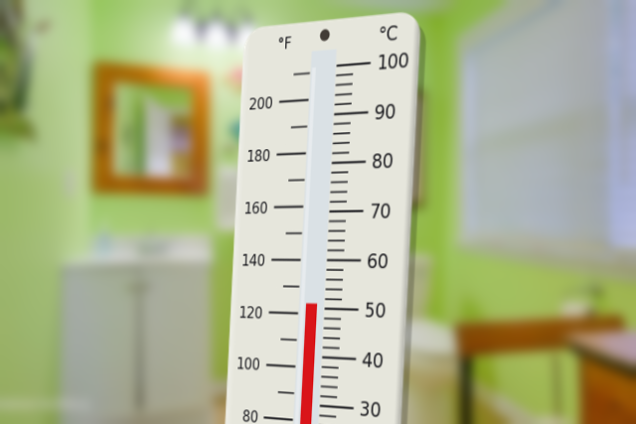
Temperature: °C 51
